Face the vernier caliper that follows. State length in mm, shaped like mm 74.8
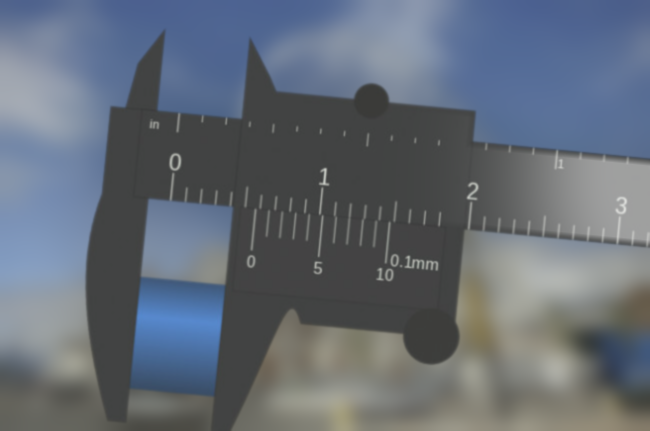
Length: mm 5.7
